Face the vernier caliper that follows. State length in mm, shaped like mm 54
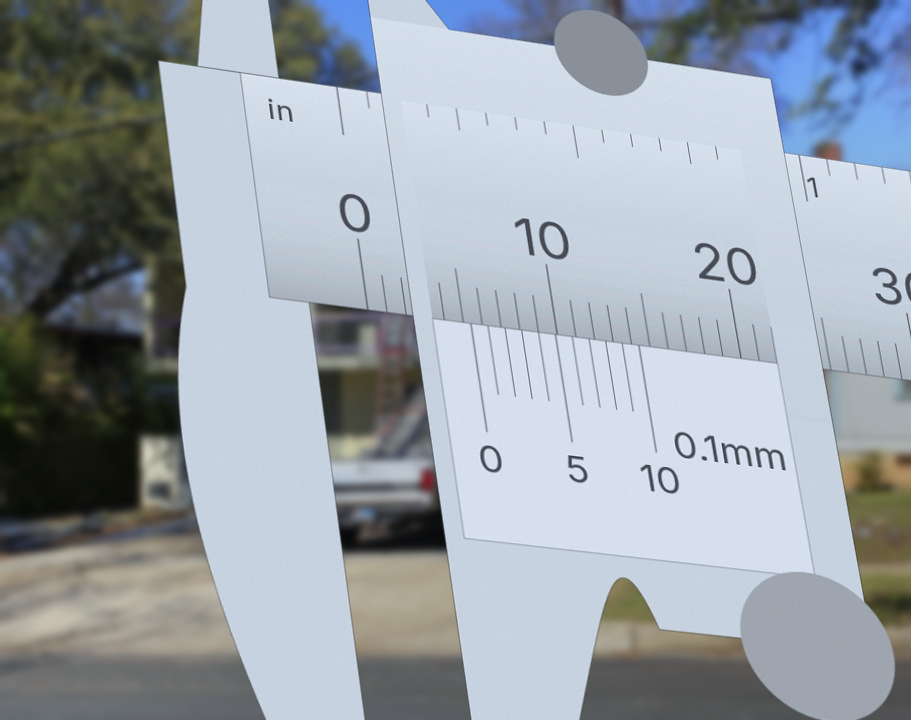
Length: mm 5.4
